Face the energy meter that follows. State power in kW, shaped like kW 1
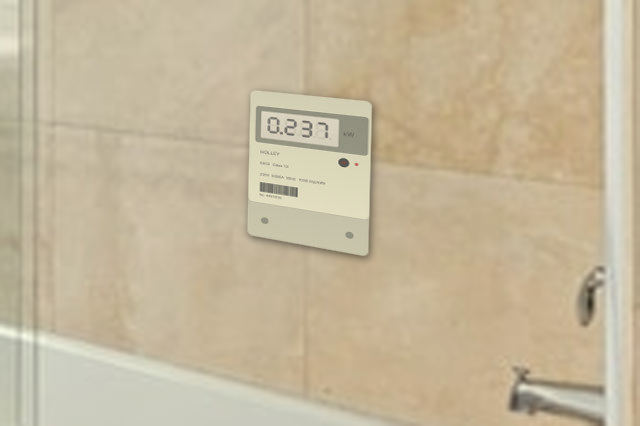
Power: kW 0.237
